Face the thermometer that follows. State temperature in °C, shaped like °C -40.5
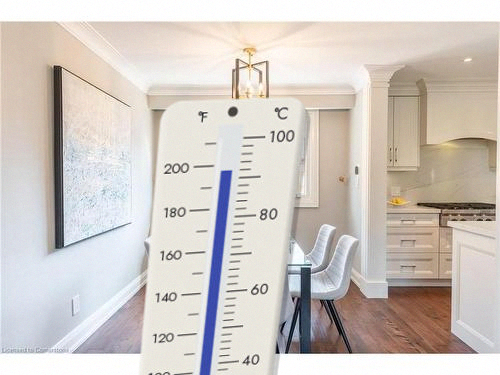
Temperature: °C 92
